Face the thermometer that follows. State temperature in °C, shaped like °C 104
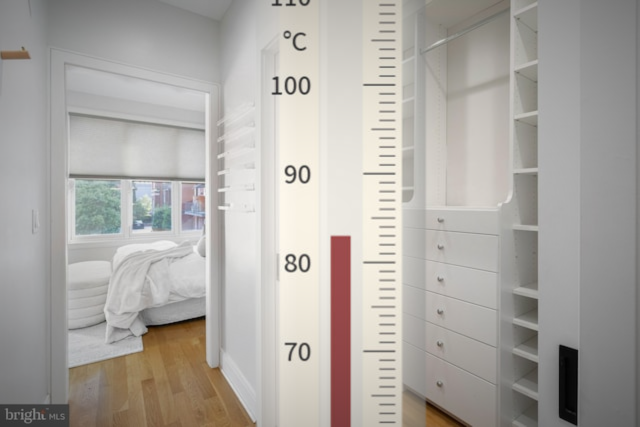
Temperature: °C 83
